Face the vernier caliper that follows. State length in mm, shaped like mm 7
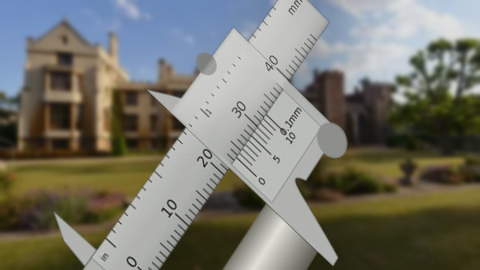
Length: mm 23.6
